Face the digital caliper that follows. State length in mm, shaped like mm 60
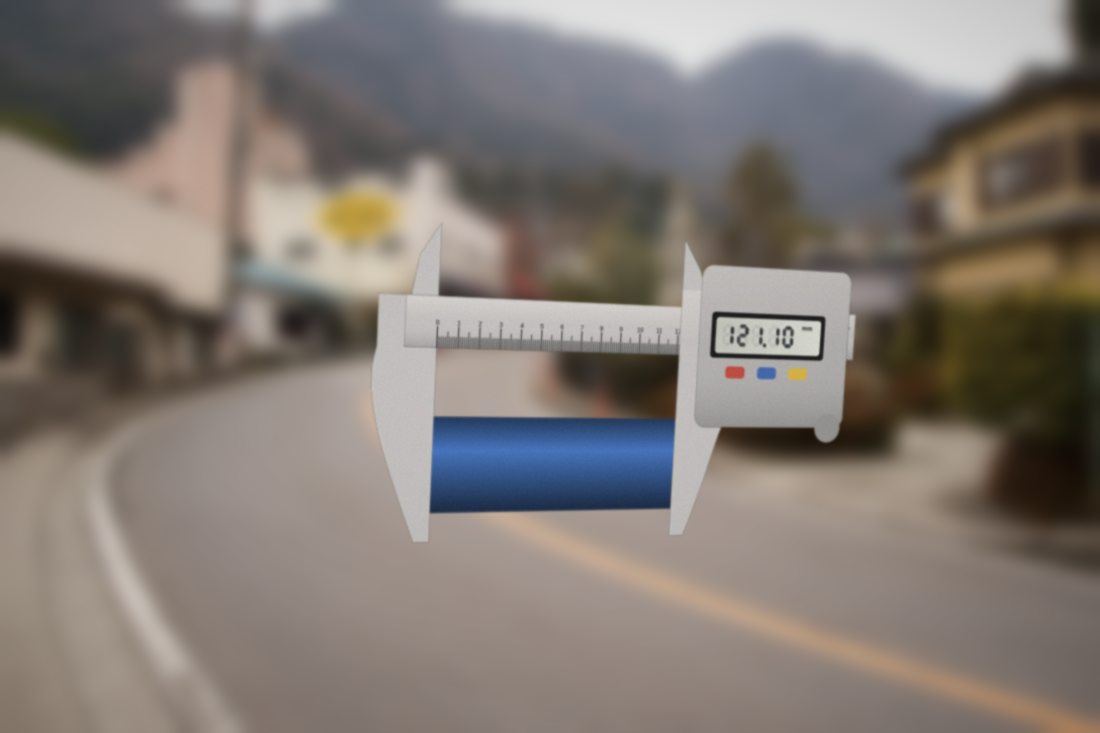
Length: mm 121.10
